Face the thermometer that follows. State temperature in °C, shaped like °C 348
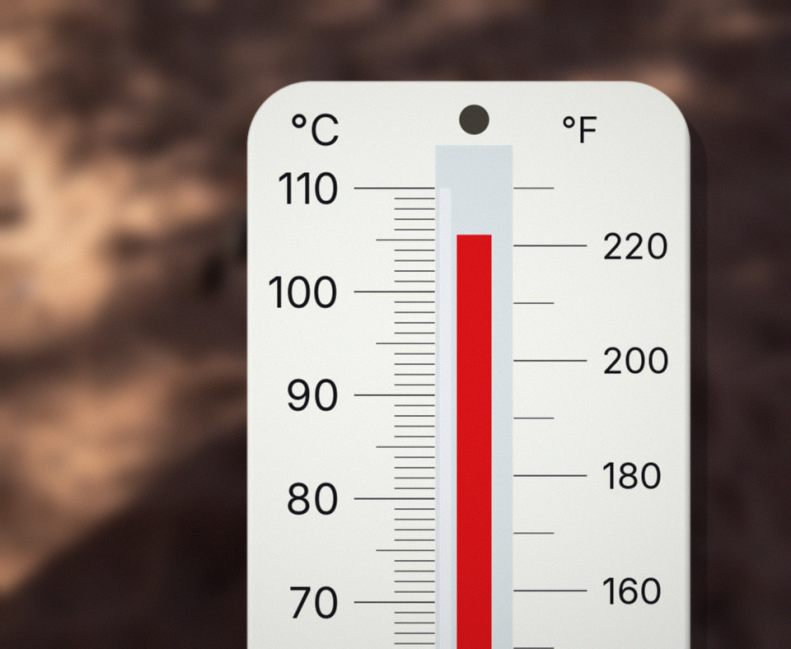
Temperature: °C 105.5
